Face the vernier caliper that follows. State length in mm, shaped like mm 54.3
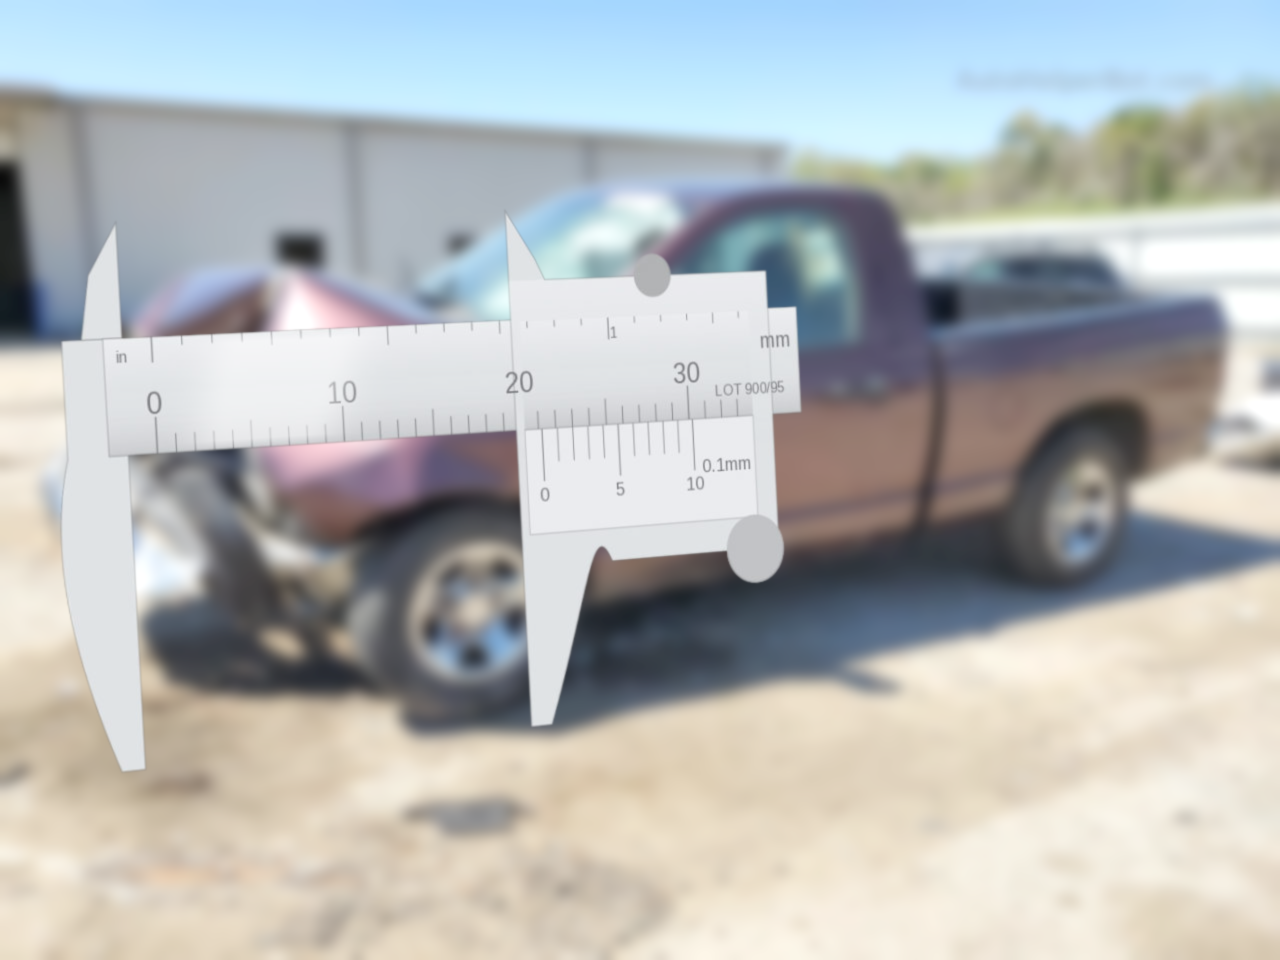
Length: mm 21.2
